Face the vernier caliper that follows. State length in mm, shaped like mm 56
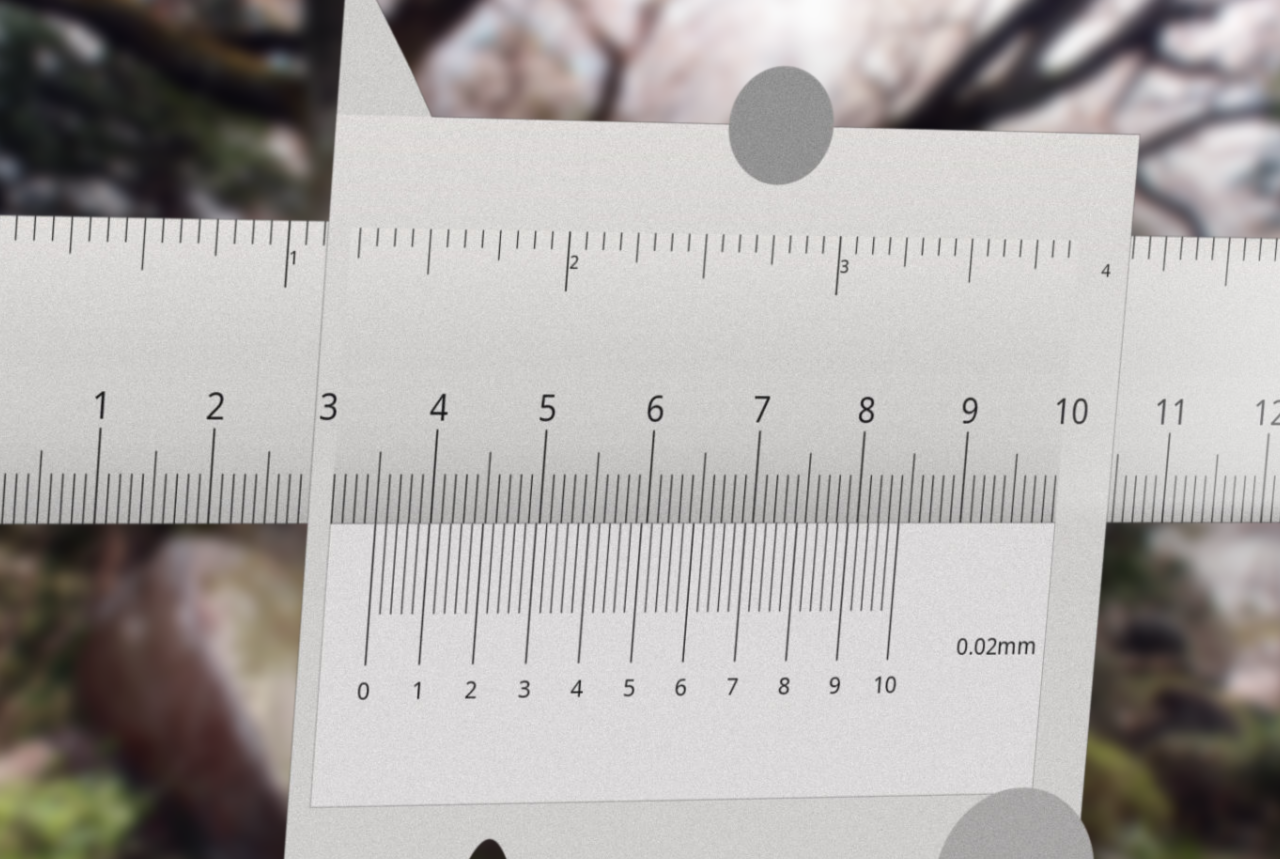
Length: mm 35.0
